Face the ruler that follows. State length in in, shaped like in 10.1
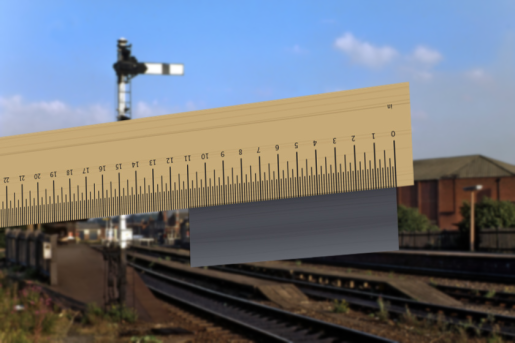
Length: in 11
